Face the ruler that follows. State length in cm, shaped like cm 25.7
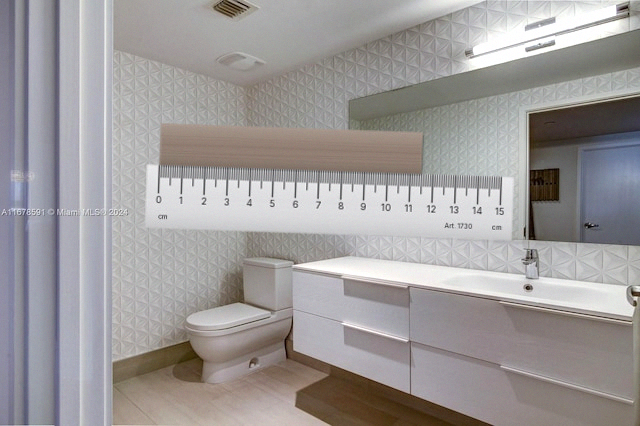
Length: cm 11.5
